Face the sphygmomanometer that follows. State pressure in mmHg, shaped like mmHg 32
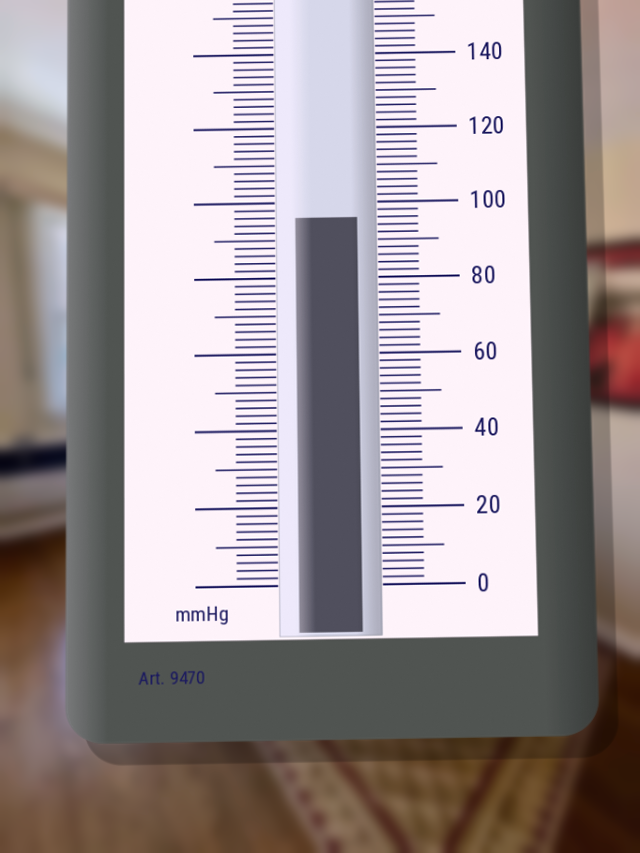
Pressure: mmHg 96
